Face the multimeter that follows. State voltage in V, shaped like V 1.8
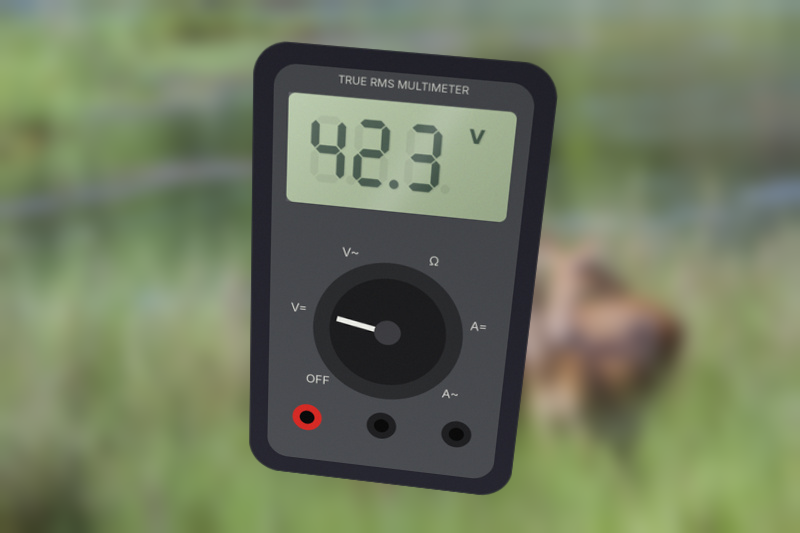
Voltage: V 42.3
